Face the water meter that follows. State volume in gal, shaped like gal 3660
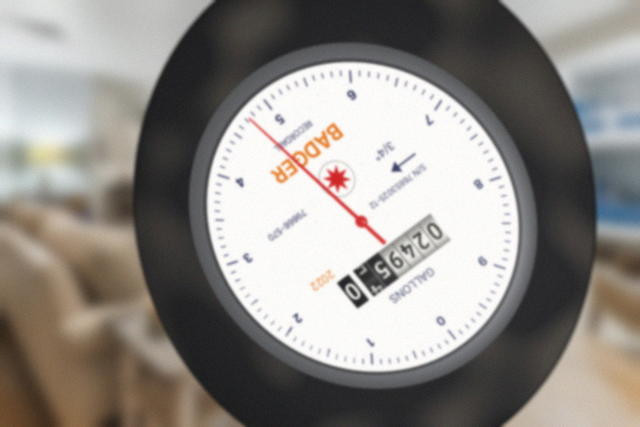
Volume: gal 249544.7
